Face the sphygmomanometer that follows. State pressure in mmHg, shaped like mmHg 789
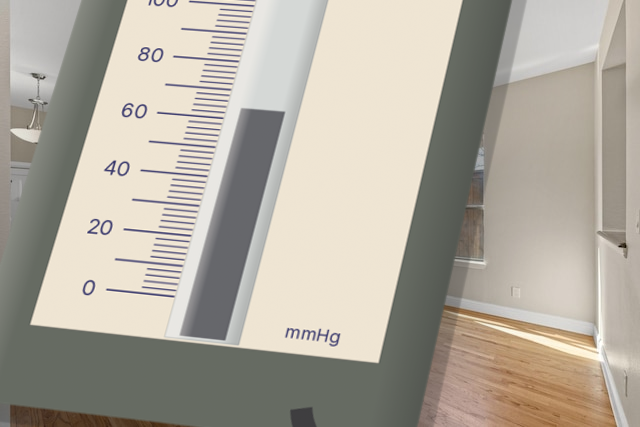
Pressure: mmHg 64
